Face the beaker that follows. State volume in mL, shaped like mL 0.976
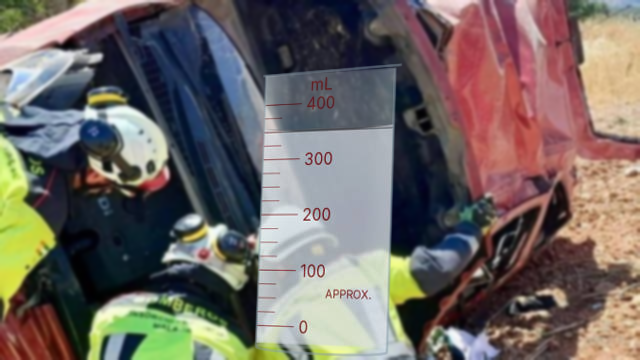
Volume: mL 350
